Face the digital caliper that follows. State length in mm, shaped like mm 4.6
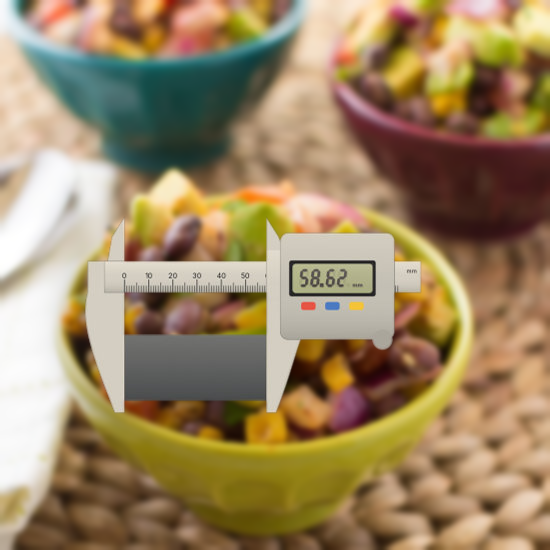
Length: mm 58.62
